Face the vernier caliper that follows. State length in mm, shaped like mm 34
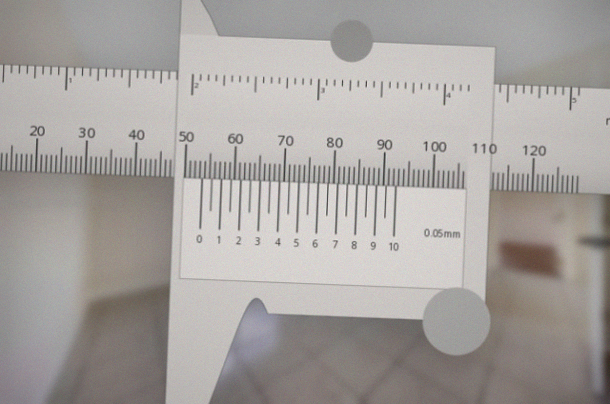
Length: mm 53.5
